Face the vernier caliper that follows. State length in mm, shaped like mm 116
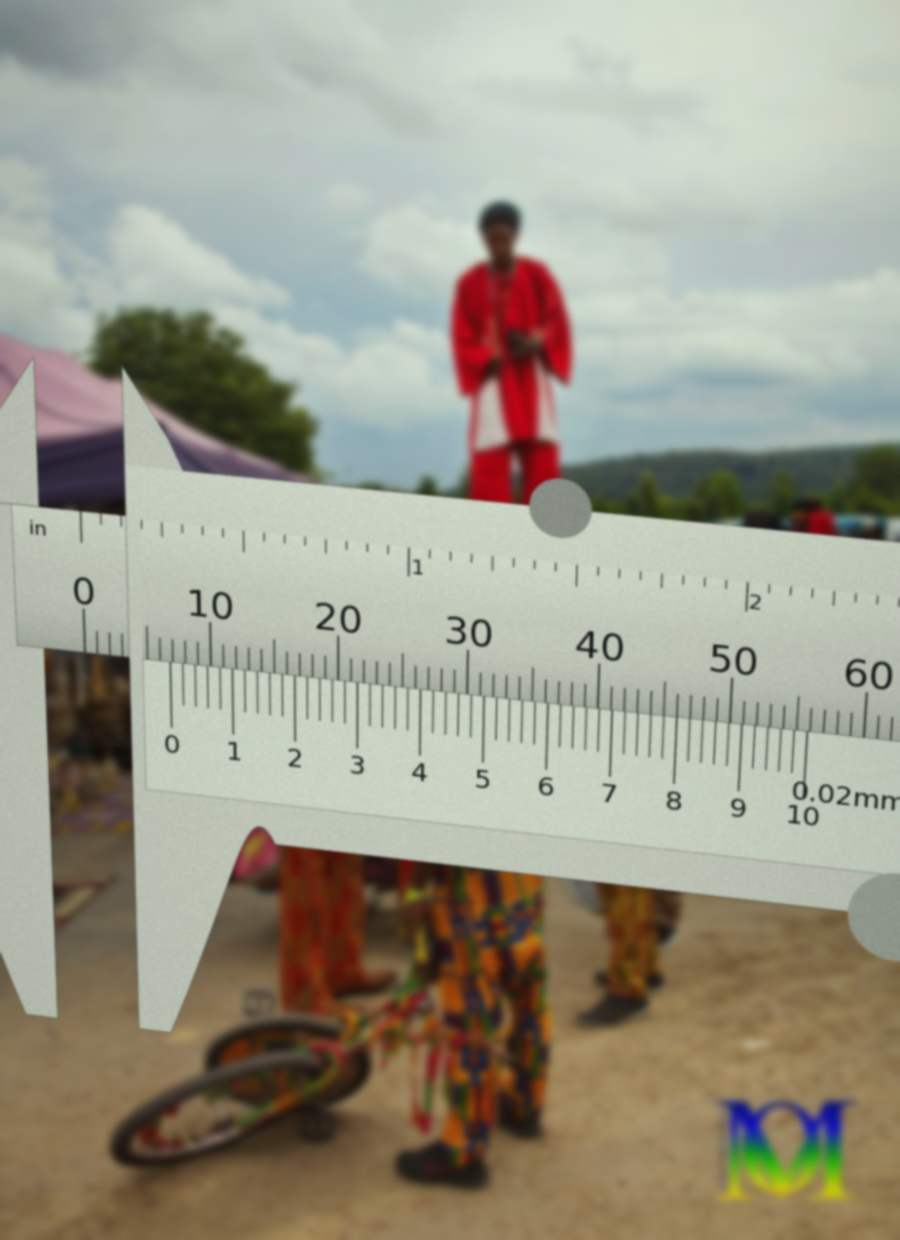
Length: mm 6.8
